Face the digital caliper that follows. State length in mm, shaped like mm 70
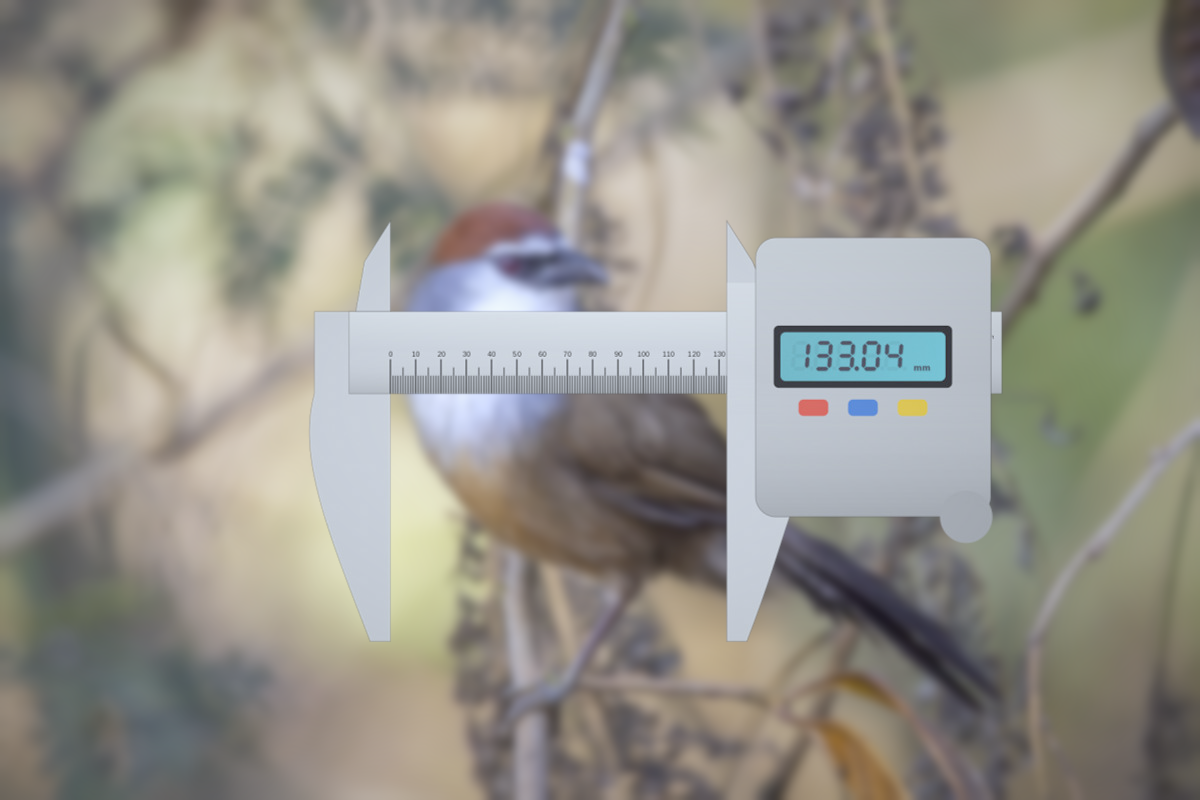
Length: mm 133.04
